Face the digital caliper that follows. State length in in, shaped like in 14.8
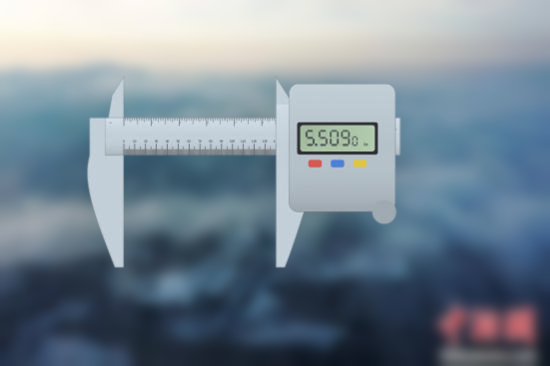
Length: in 5.5090
